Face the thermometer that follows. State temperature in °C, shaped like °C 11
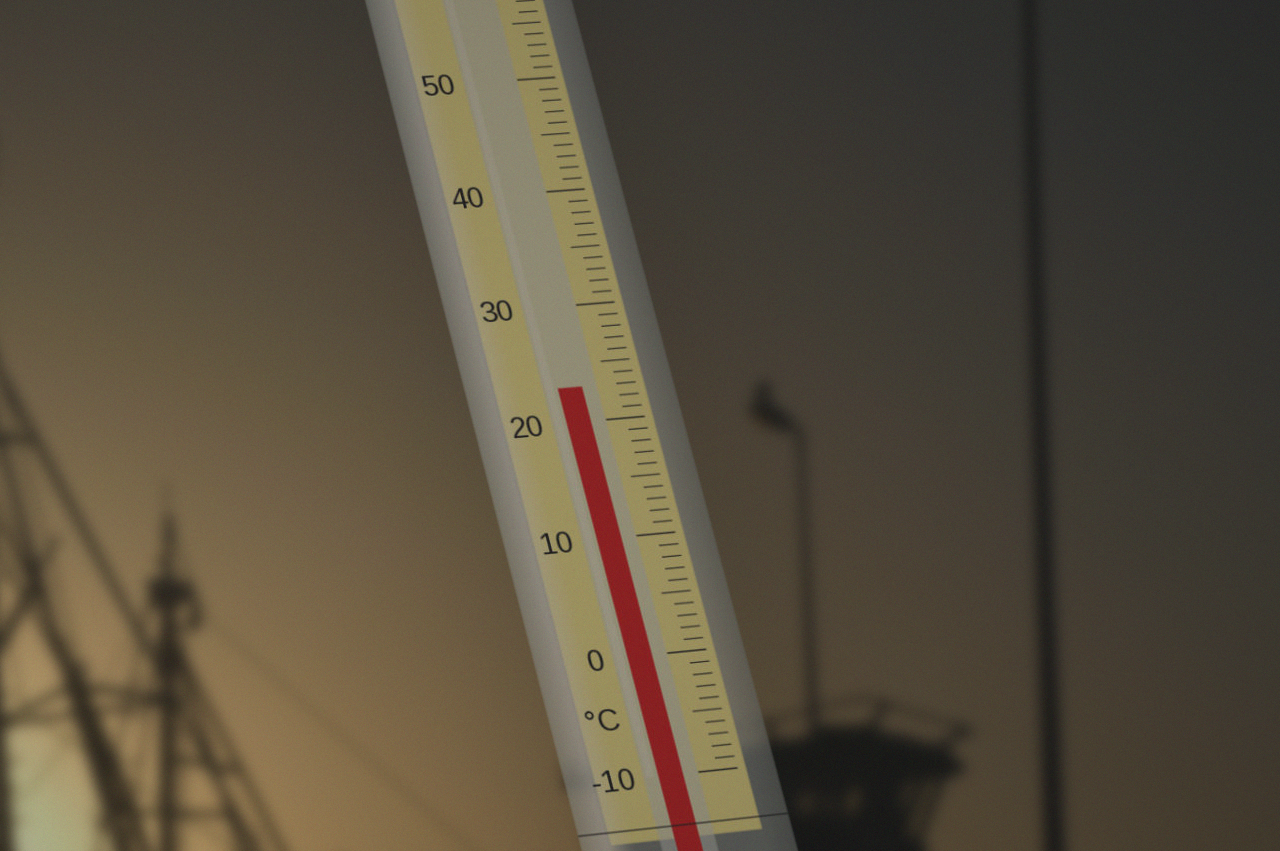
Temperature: °C 23
